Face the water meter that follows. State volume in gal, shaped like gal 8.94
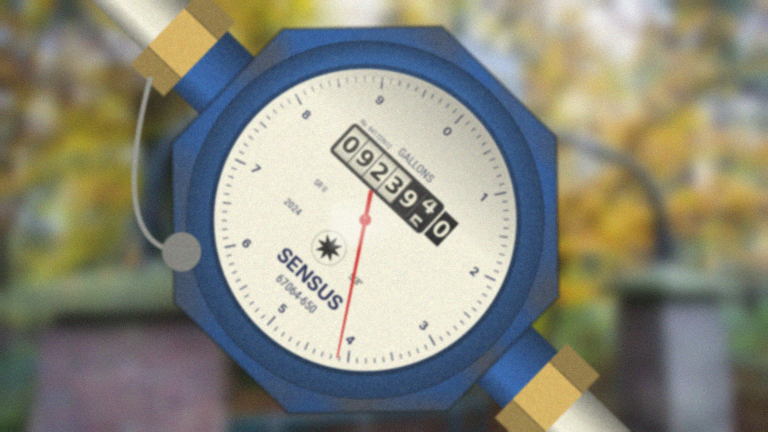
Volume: gal 923944.1
